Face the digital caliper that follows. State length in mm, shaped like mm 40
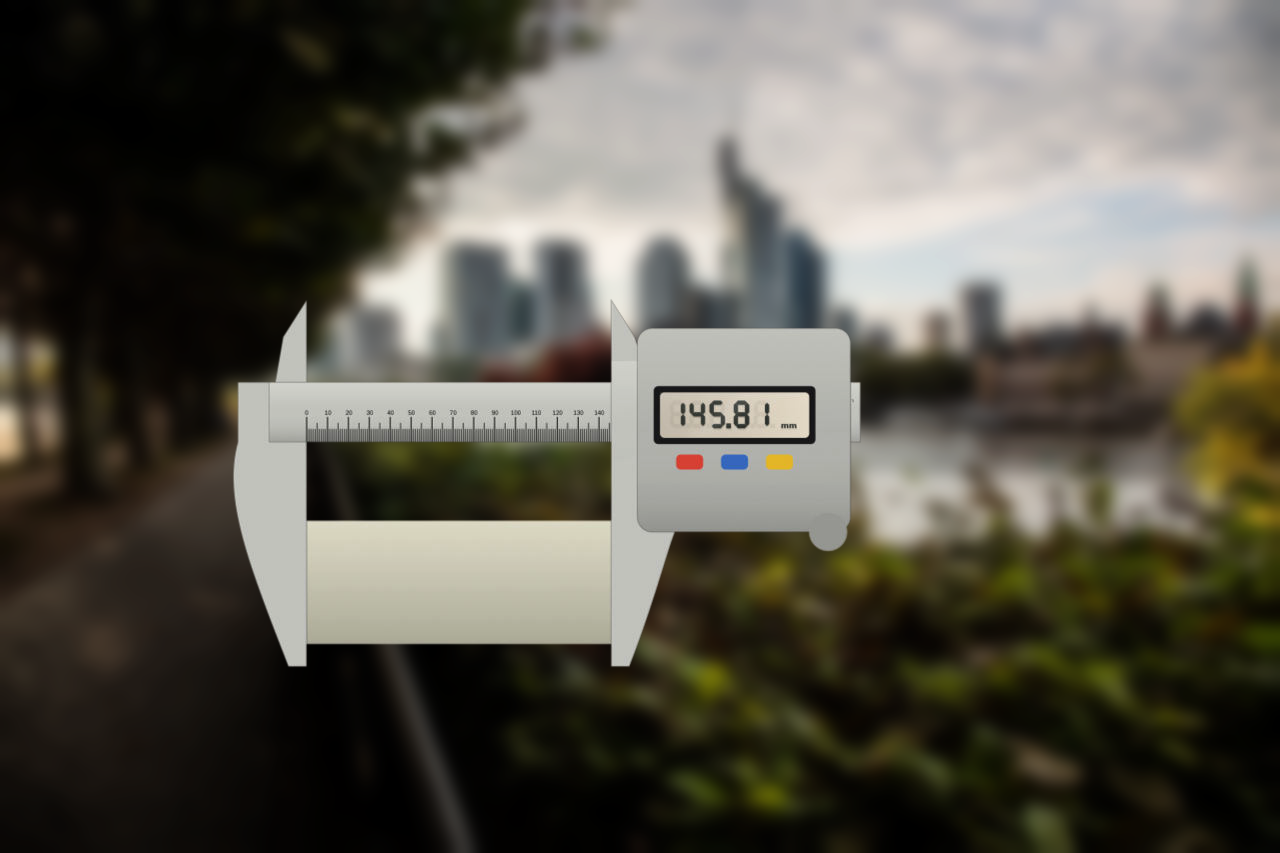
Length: mm 145.81
